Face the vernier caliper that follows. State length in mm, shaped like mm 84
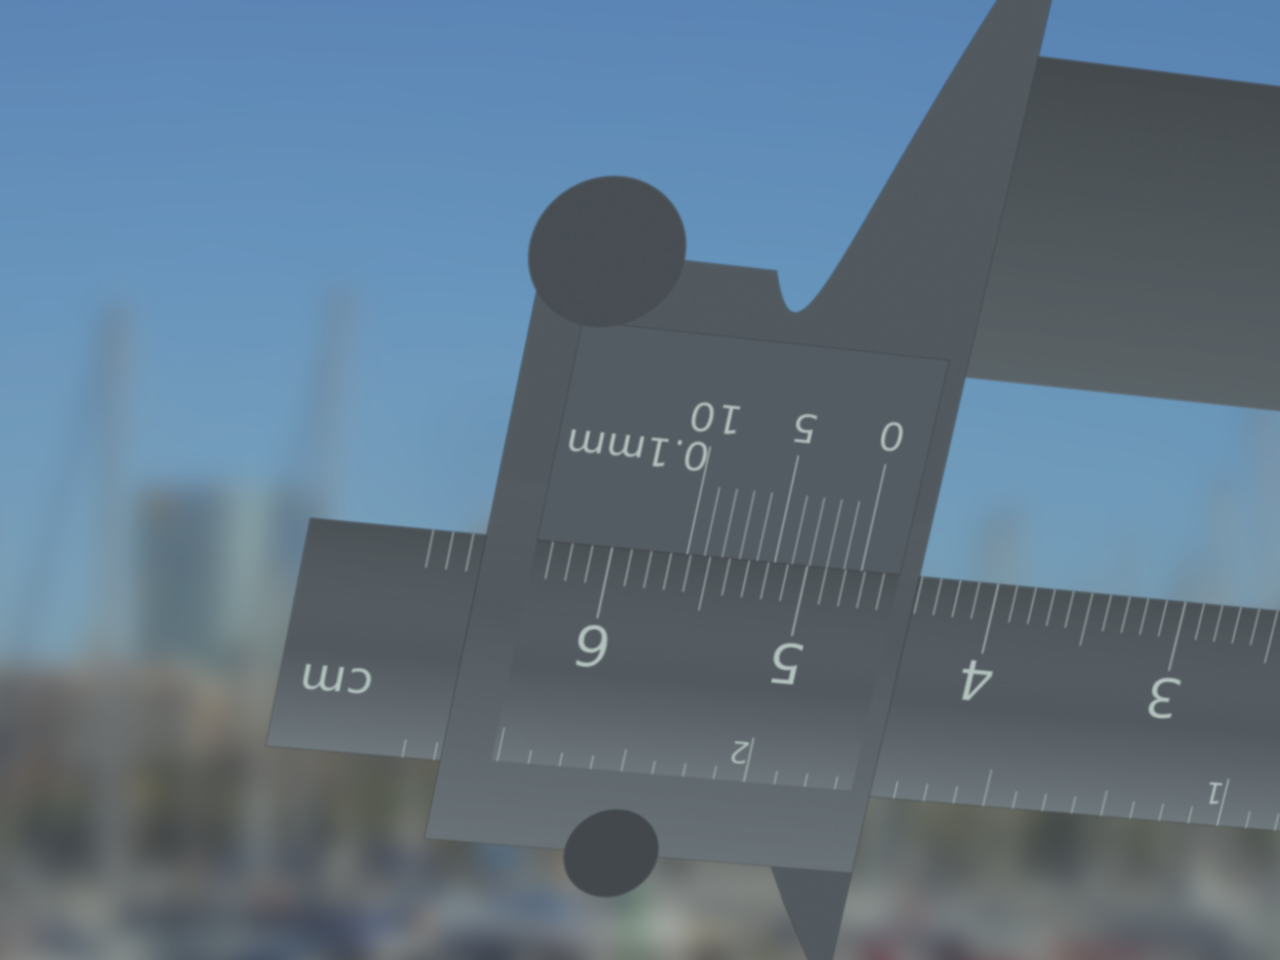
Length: mm 47.2
